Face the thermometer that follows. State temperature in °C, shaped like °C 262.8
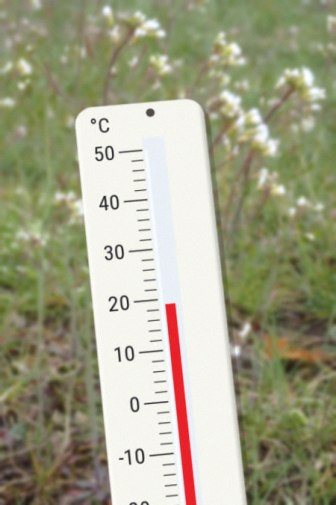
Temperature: °C 19
